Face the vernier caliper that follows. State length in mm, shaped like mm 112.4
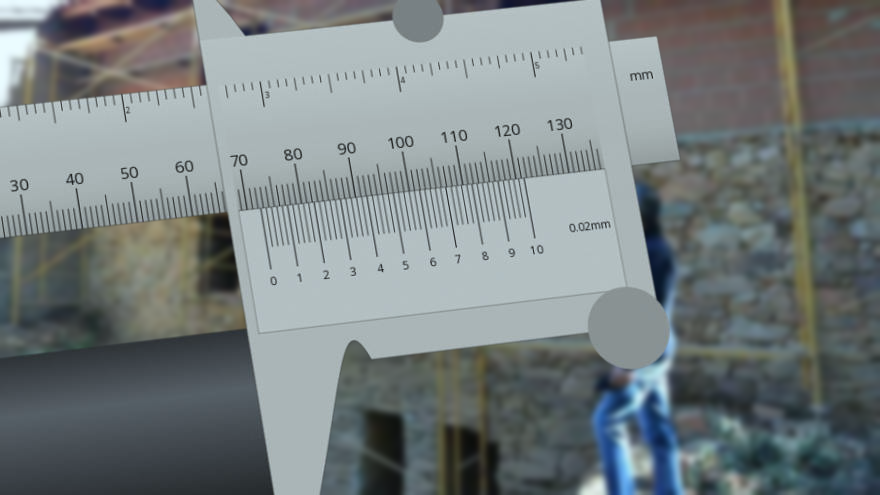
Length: mm 72.5
